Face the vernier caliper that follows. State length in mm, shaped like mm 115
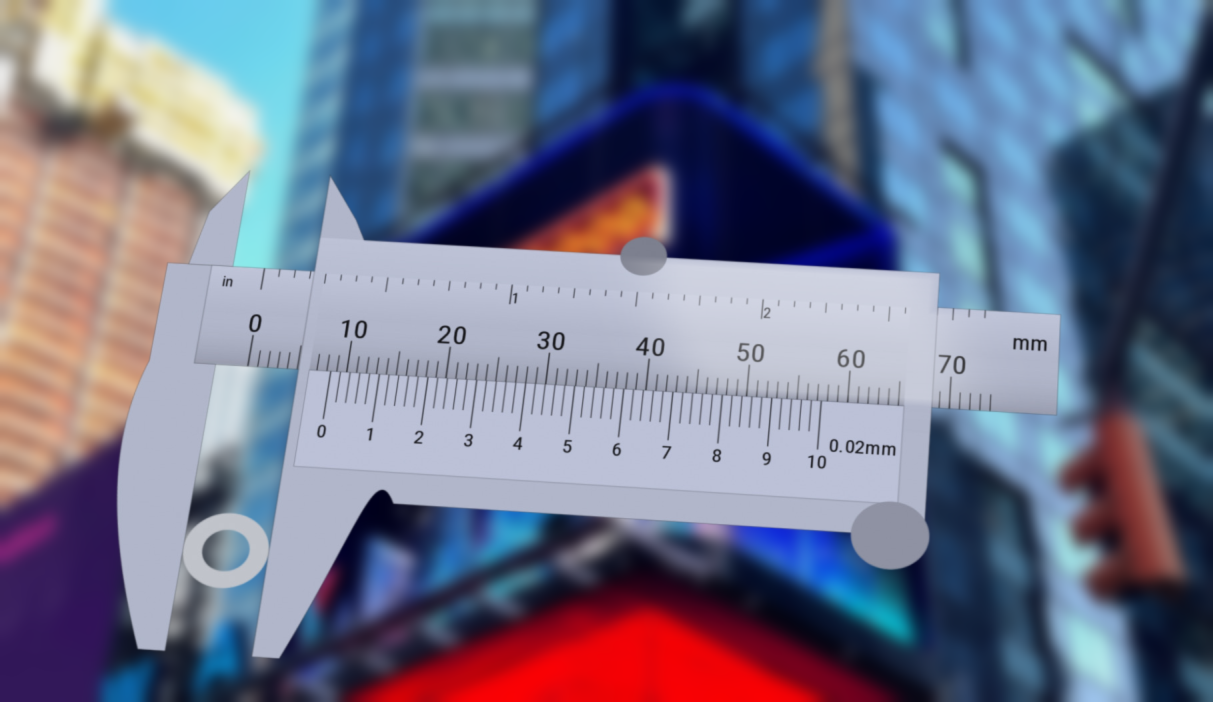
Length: mm 8.4
